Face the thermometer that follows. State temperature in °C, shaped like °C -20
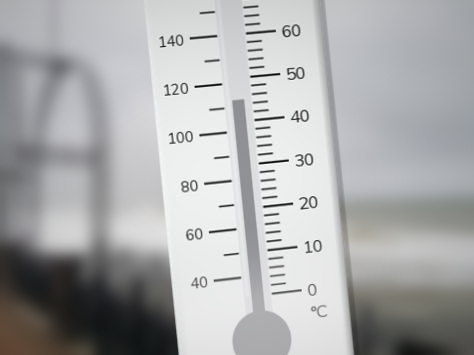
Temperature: °C 45
